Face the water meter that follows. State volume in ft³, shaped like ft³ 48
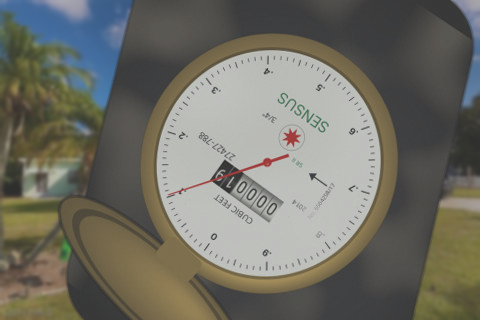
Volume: ft³ 19.10
